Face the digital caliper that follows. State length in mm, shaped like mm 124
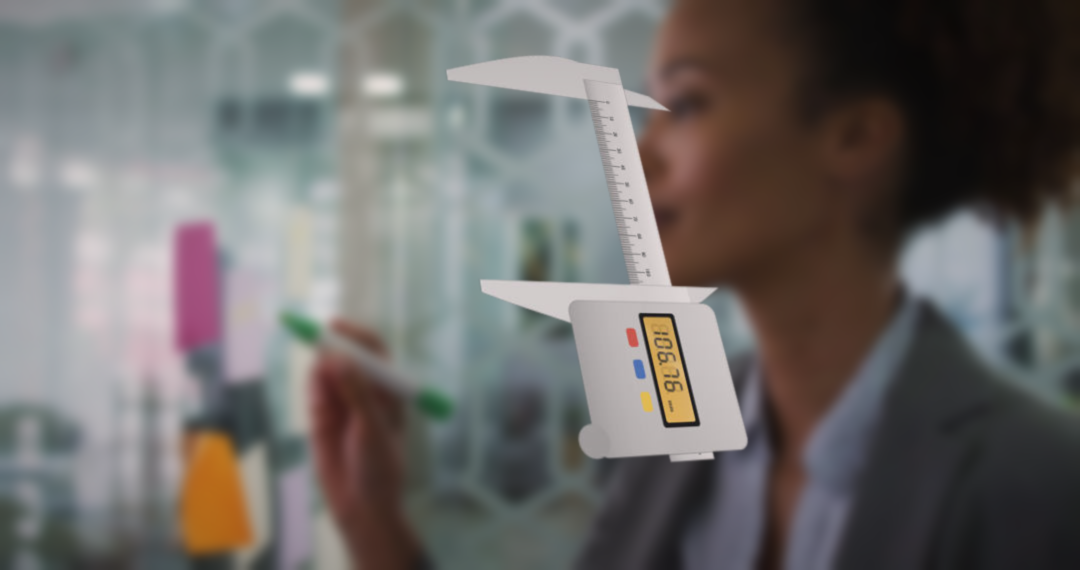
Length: mm 106.76
